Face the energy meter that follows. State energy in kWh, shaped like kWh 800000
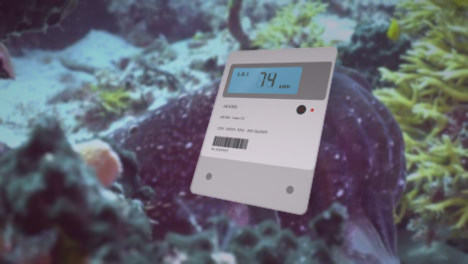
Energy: kWh 74
